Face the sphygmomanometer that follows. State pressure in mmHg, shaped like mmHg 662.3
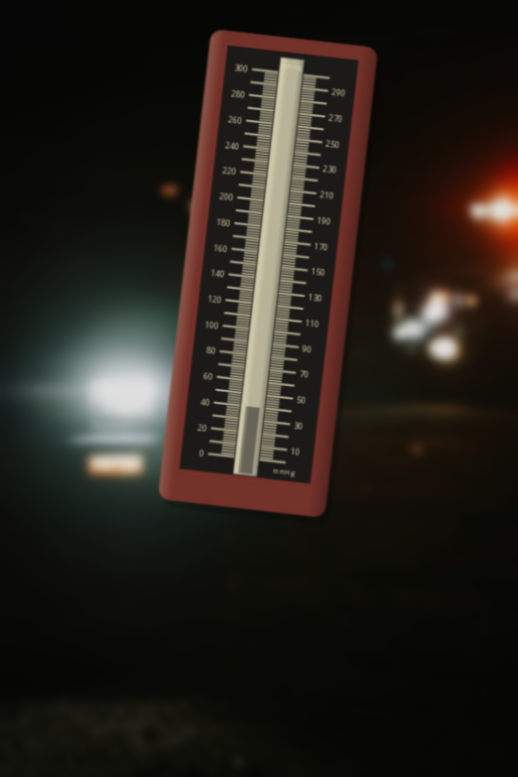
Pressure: mmHg 40
